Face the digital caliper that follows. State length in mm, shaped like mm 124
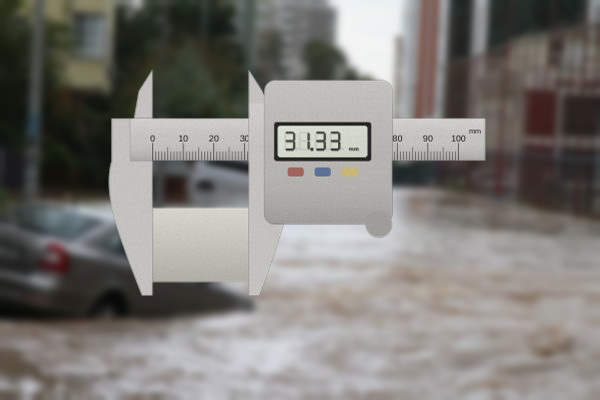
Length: mm 31.33
